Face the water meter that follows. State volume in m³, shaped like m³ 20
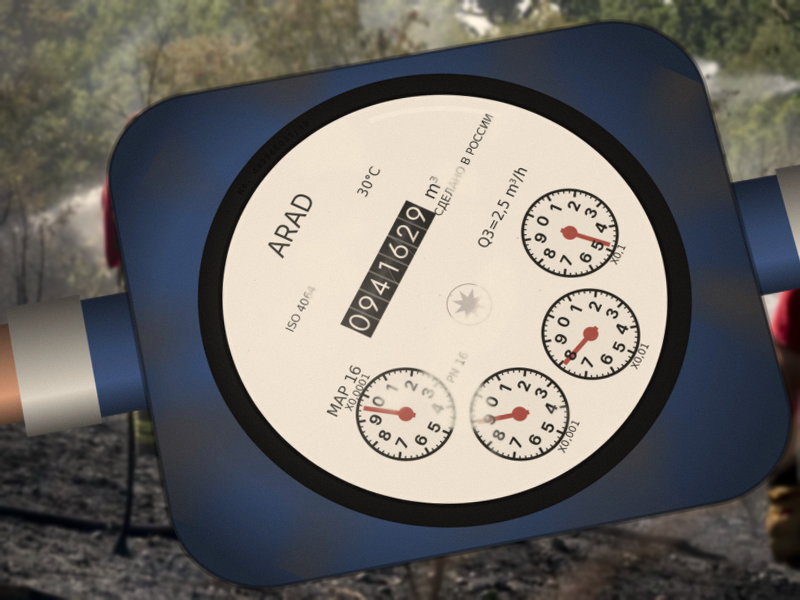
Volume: m³ 941629.4789
